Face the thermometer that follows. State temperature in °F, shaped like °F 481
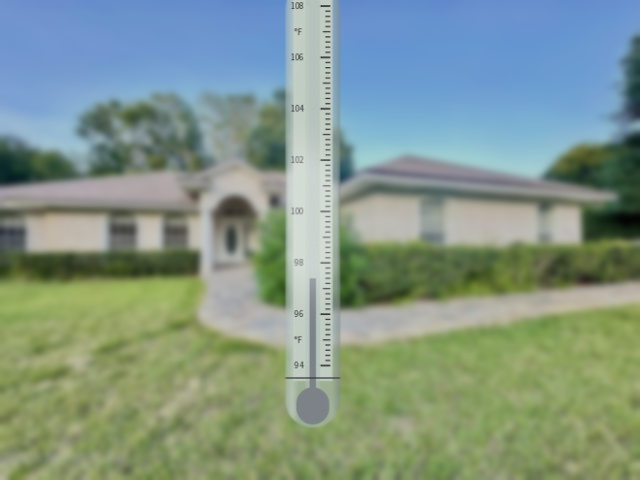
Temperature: °F 97.4
